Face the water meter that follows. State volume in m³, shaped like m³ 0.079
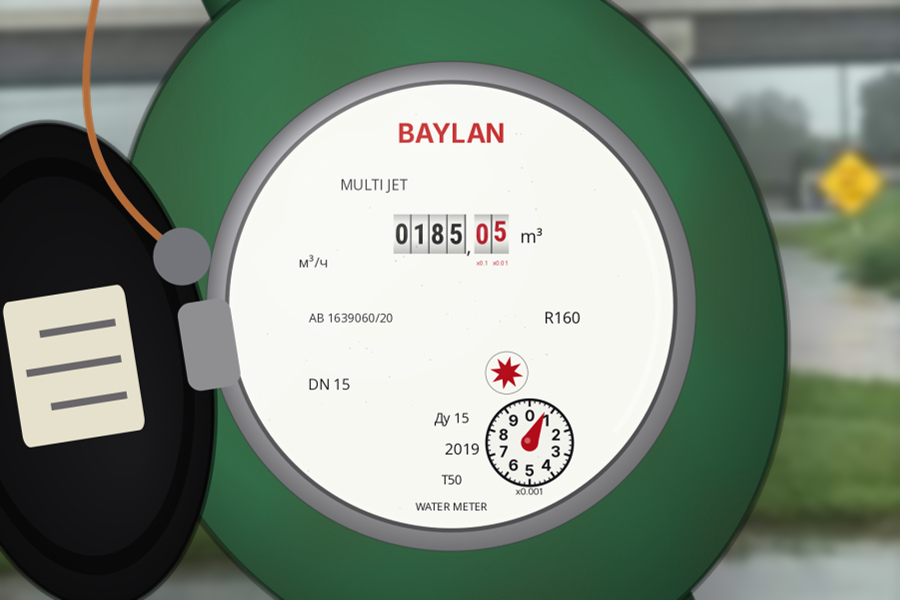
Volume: m³ 185.050
